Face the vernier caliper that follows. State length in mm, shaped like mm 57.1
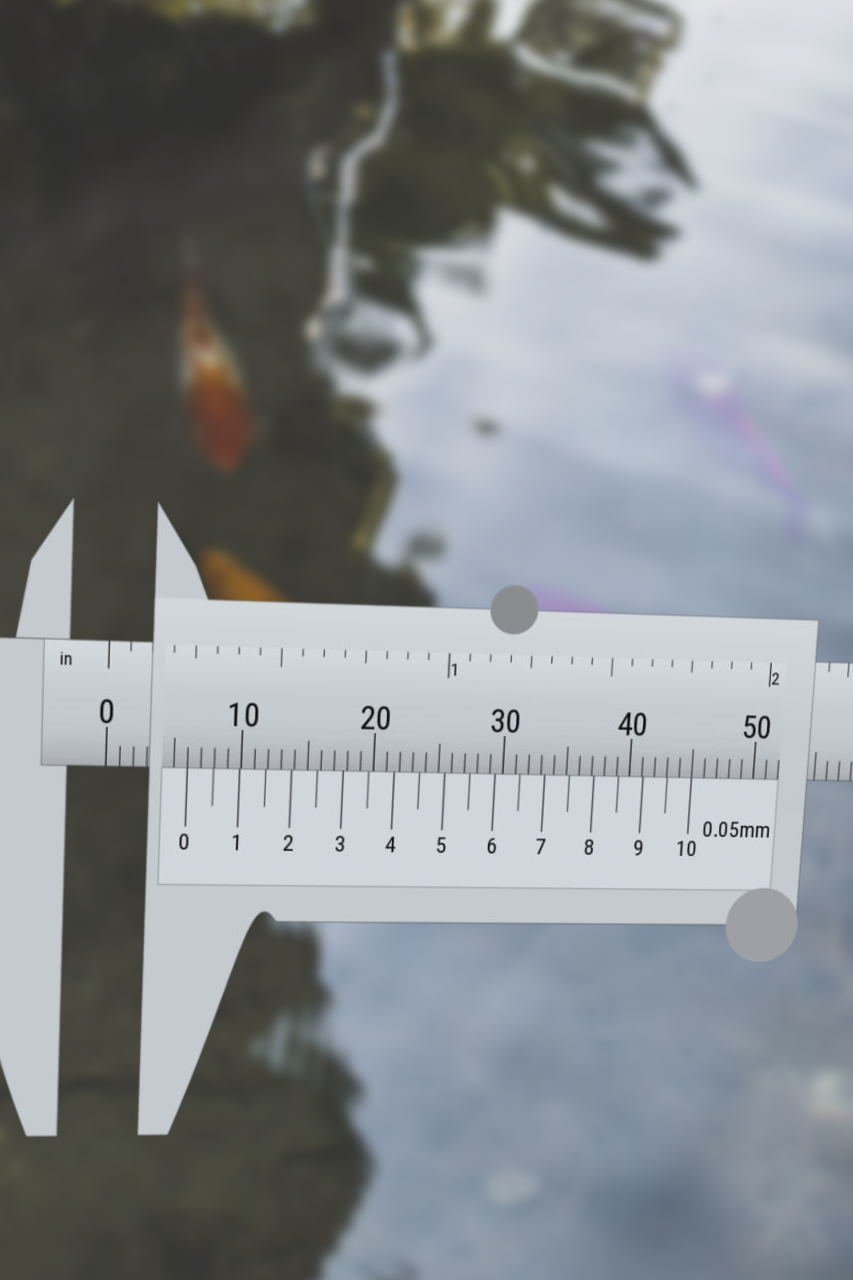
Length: mm 6.0
